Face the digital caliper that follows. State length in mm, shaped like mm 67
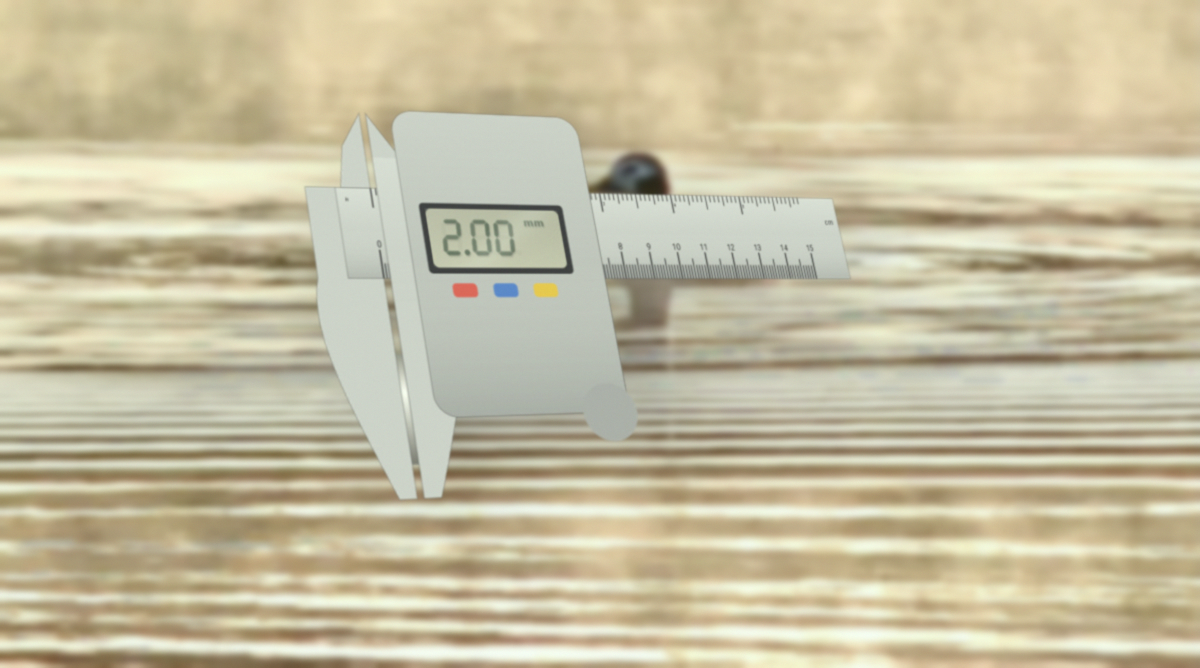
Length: mm 2.00
